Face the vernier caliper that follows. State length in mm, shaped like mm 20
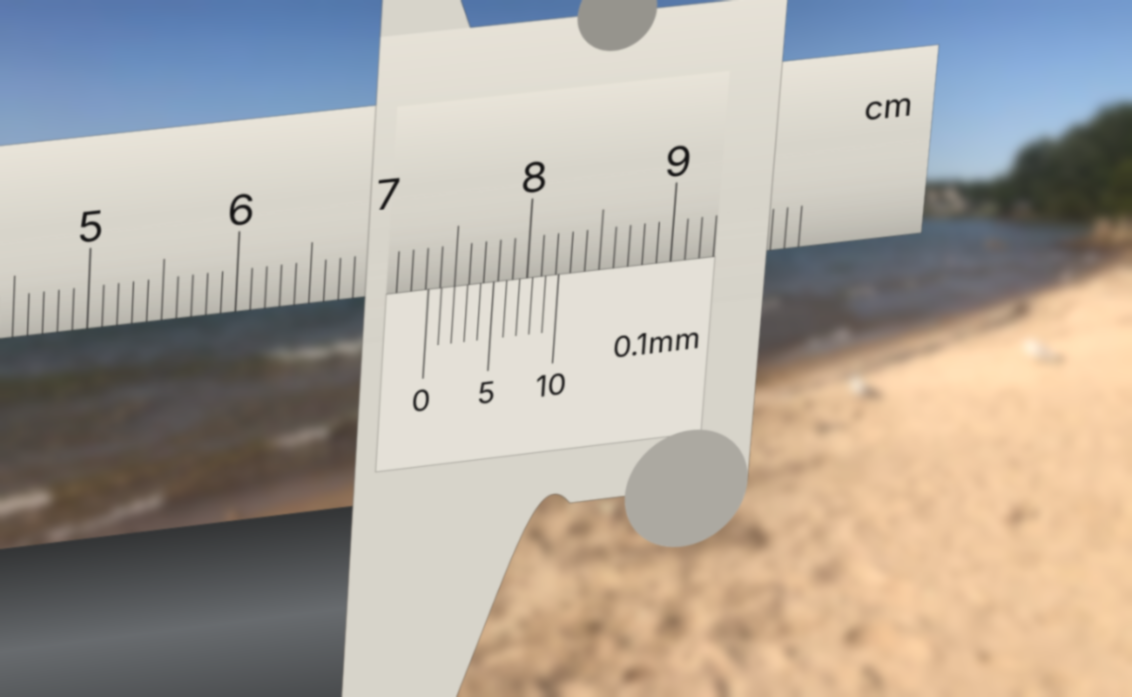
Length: mm 73.2
